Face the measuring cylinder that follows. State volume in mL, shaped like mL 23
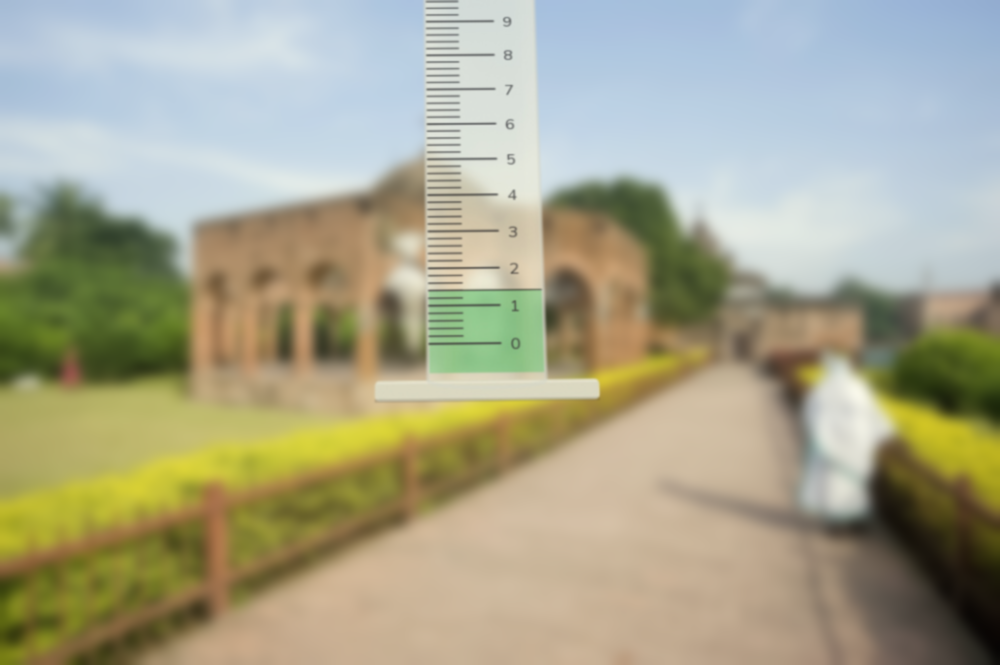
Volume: mL 1.4
